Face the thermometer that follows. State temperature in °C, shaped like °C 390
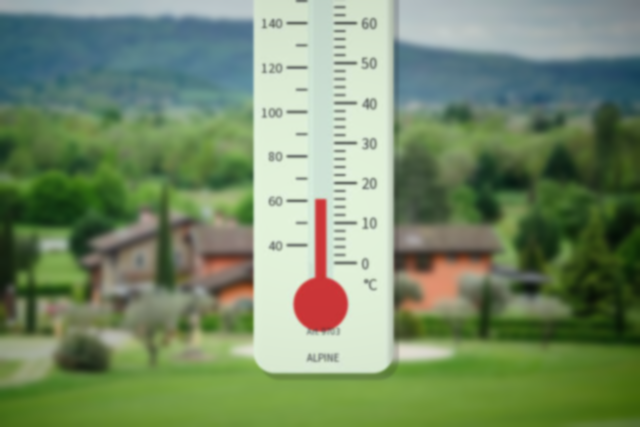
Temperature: °C 16
